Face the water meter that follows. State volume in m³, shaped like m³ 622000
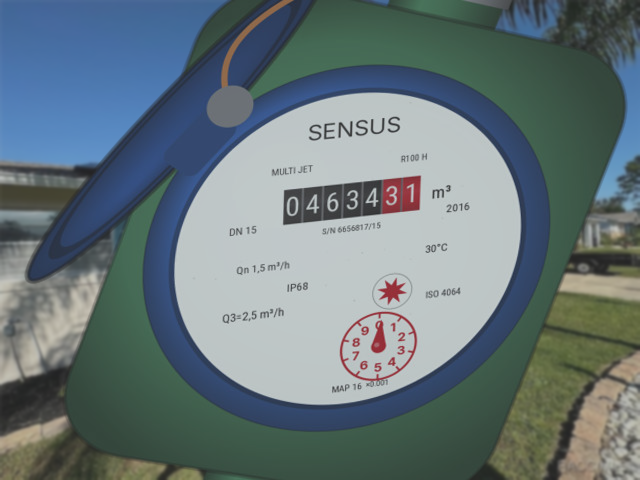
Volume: m³ 4634.310
